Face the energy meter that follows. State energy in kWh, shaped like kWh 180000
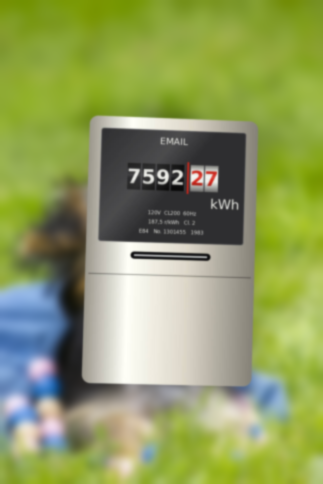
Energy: kWh 7592.27
